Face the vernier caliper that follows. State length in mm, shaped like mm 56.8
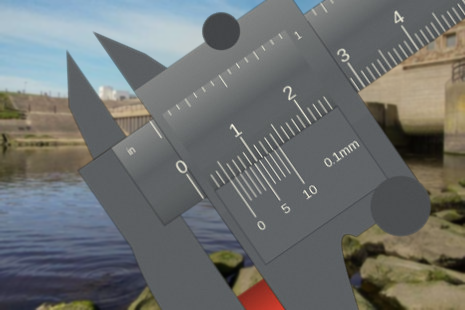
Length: mm 5.0
